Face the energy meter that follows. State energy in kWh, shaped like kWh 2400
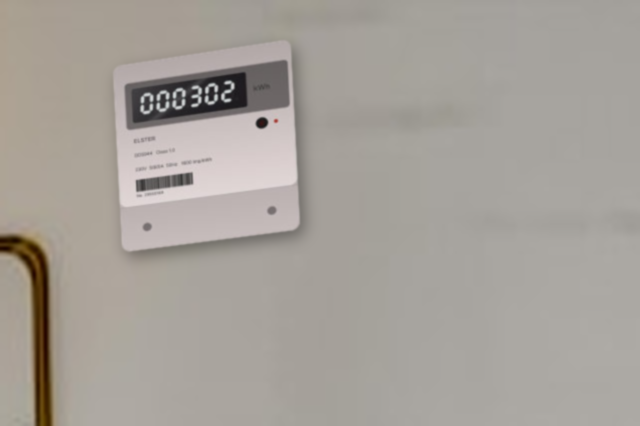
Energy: kWh 302
